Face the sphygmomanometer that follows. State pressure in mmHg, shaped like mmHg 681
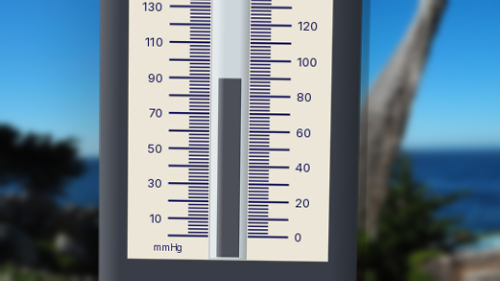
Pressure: mmHg 90
